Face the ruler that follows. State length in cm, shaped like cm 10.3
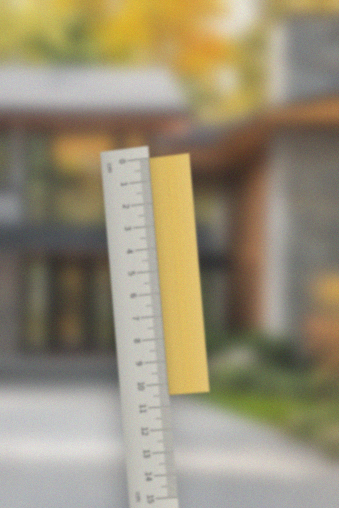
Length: cm 10.5
